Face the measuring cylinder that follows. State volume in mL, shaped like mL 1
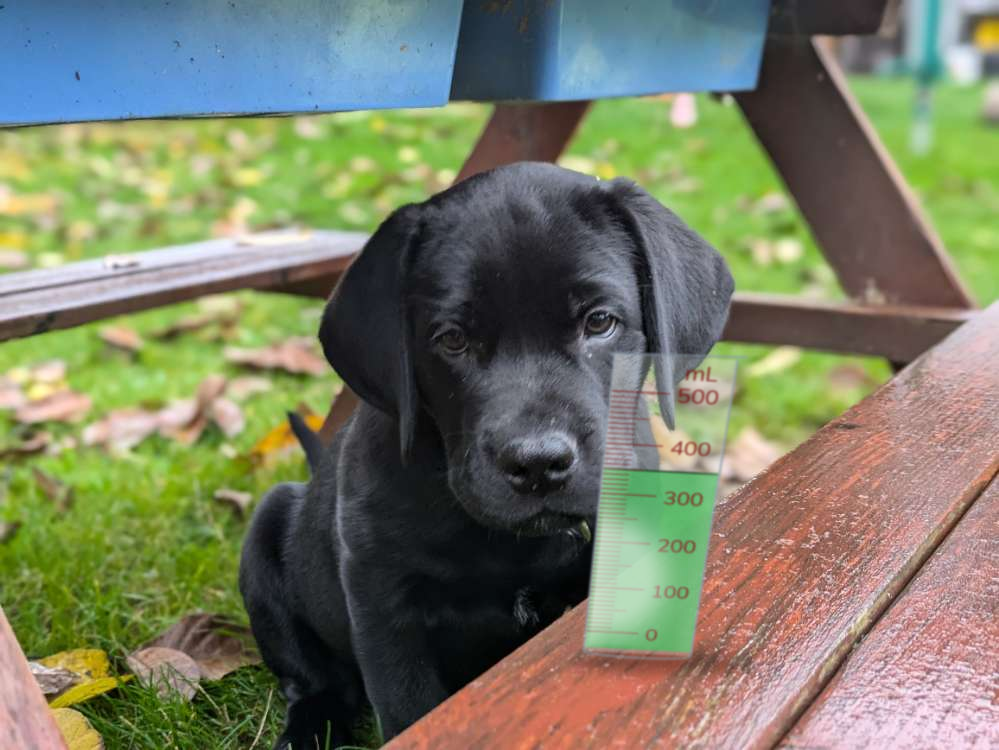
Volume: mL 350
